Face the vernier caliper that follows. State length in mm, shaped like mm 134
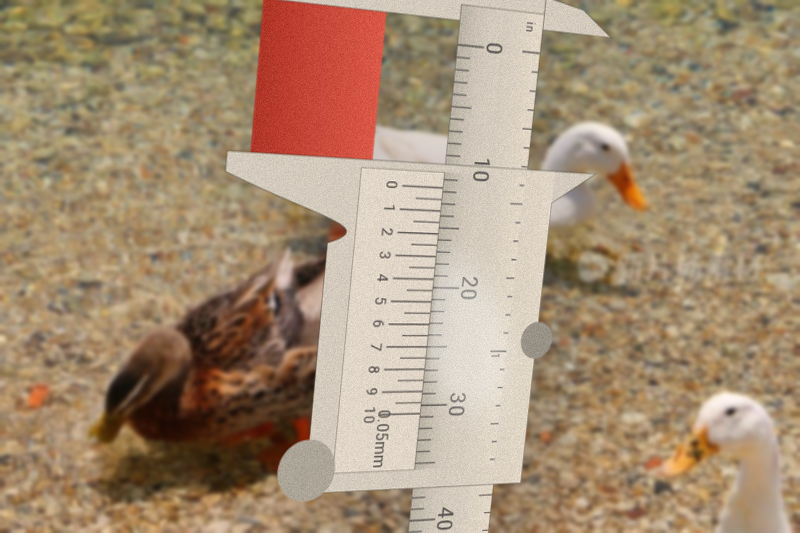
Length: mm 11.7
